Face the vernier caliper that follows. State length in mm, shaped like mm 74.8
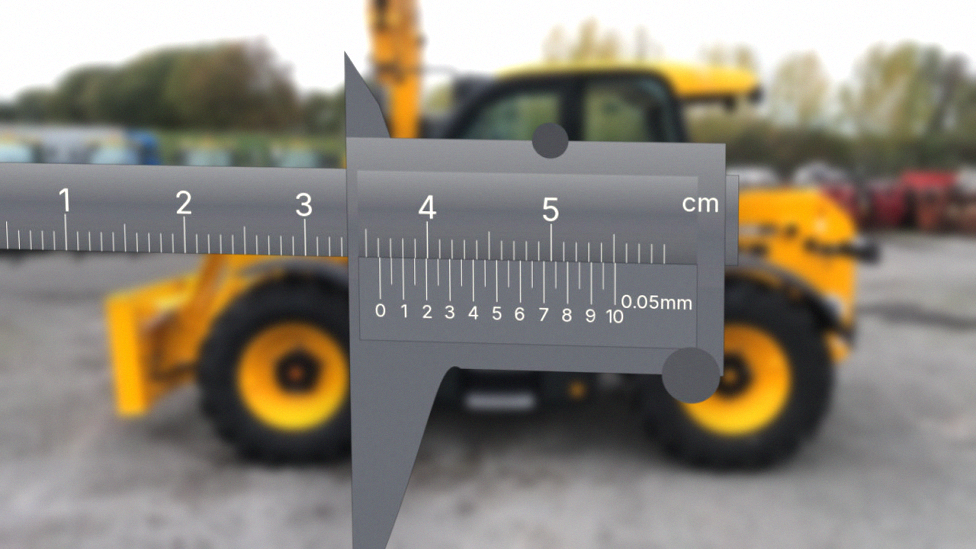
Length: mm 36.1
